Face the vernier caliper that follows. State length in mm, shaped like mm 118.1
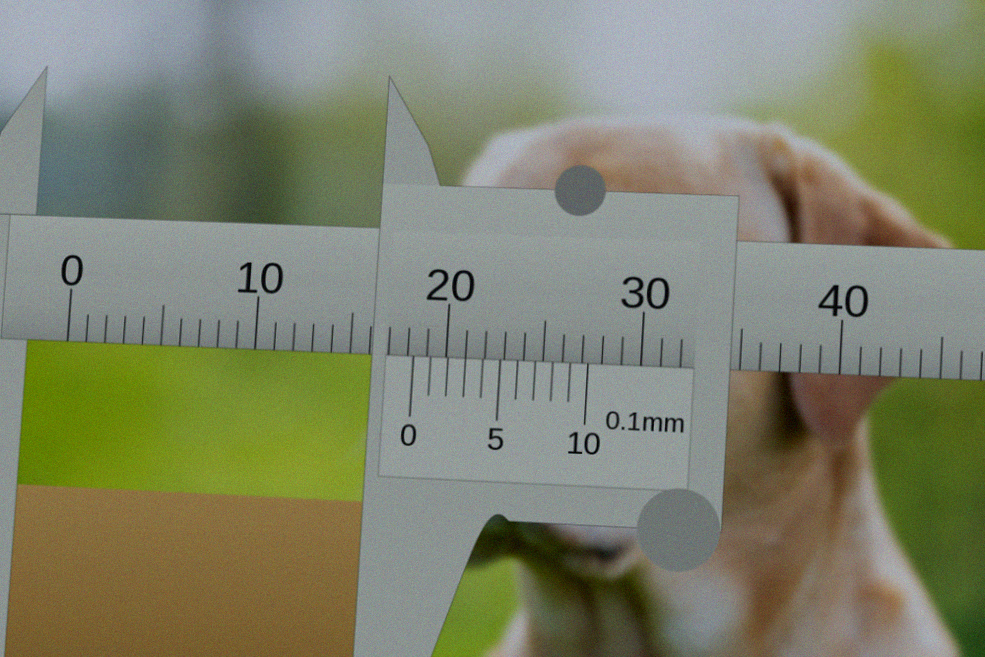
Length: mm 18.3
